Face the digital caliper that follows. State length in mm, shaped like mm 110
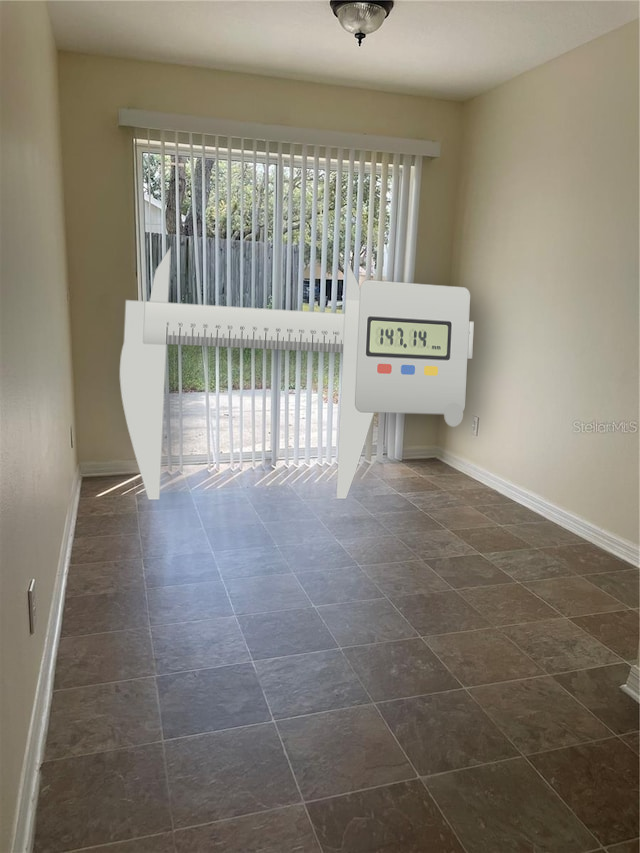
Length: mm 147.14
